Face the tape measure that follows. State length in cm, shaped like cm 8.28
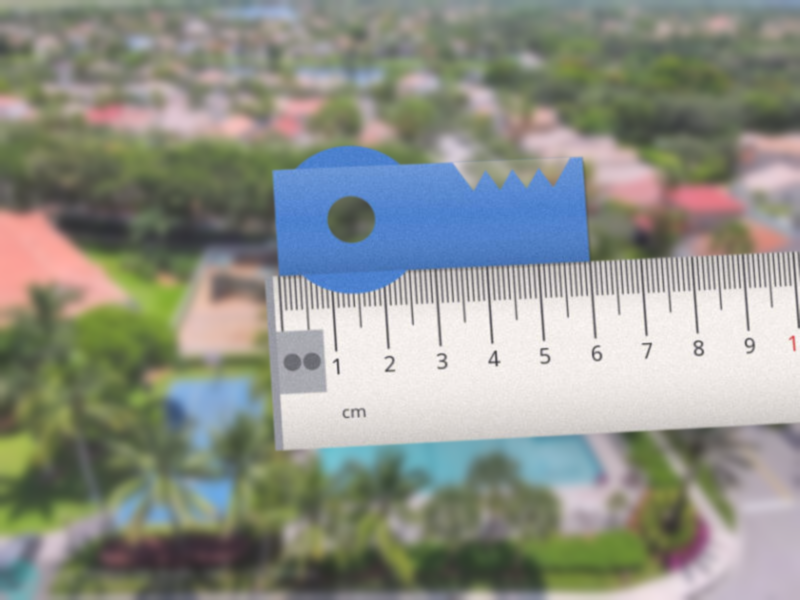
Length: cm 6
